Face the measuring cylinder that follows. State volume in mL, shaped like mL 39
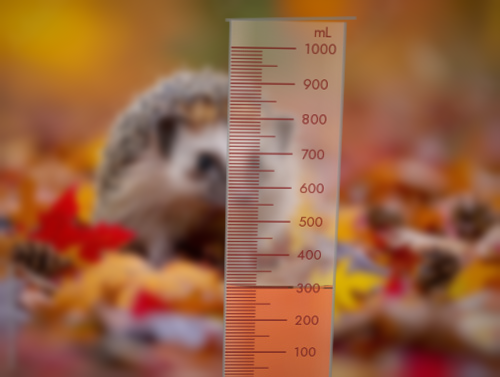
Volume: mL 300
